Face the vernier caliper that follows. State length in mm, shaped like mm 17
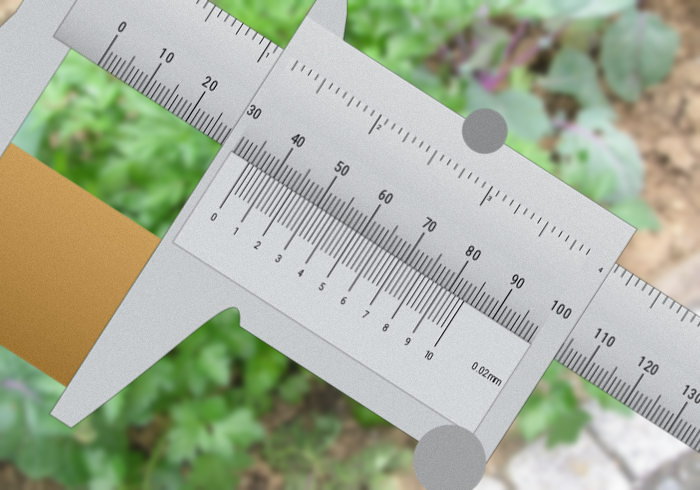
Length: mm 34.5
